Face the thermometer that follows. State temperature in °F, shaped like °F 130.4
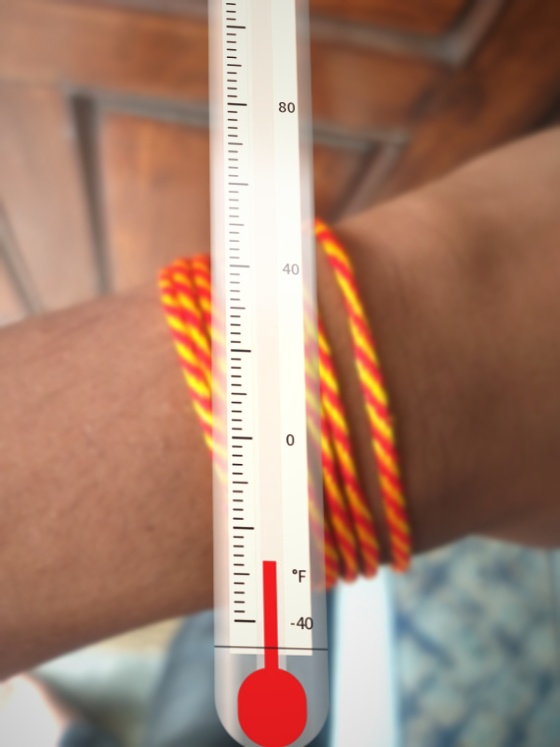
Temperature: °F -27
